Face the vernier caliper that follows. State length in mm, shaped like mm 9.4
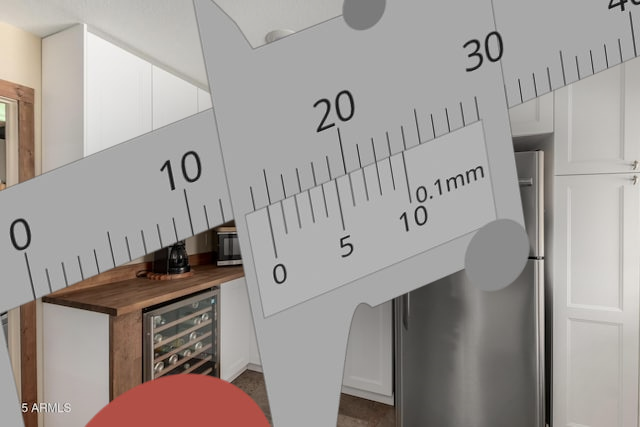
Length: mm 14.8
